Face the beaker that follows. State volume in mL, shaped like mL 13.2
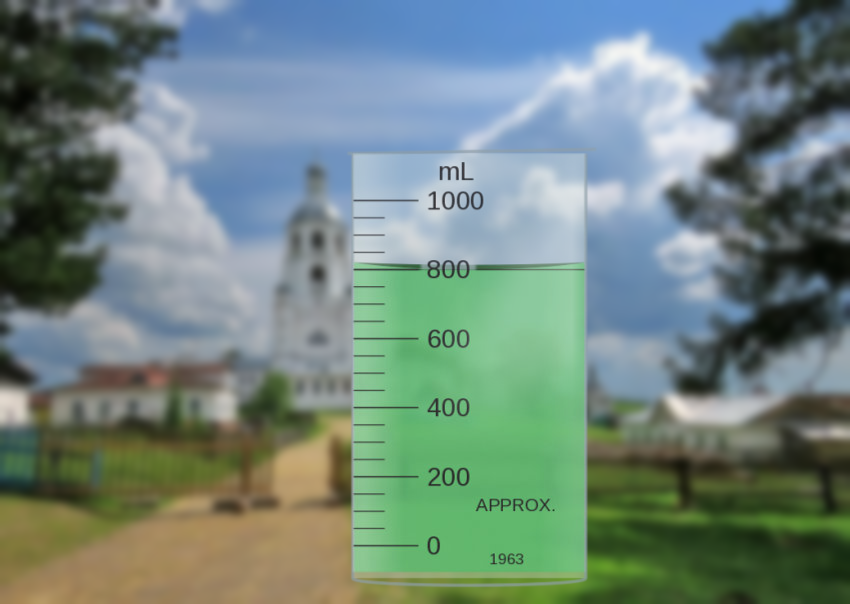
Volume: mL 800
